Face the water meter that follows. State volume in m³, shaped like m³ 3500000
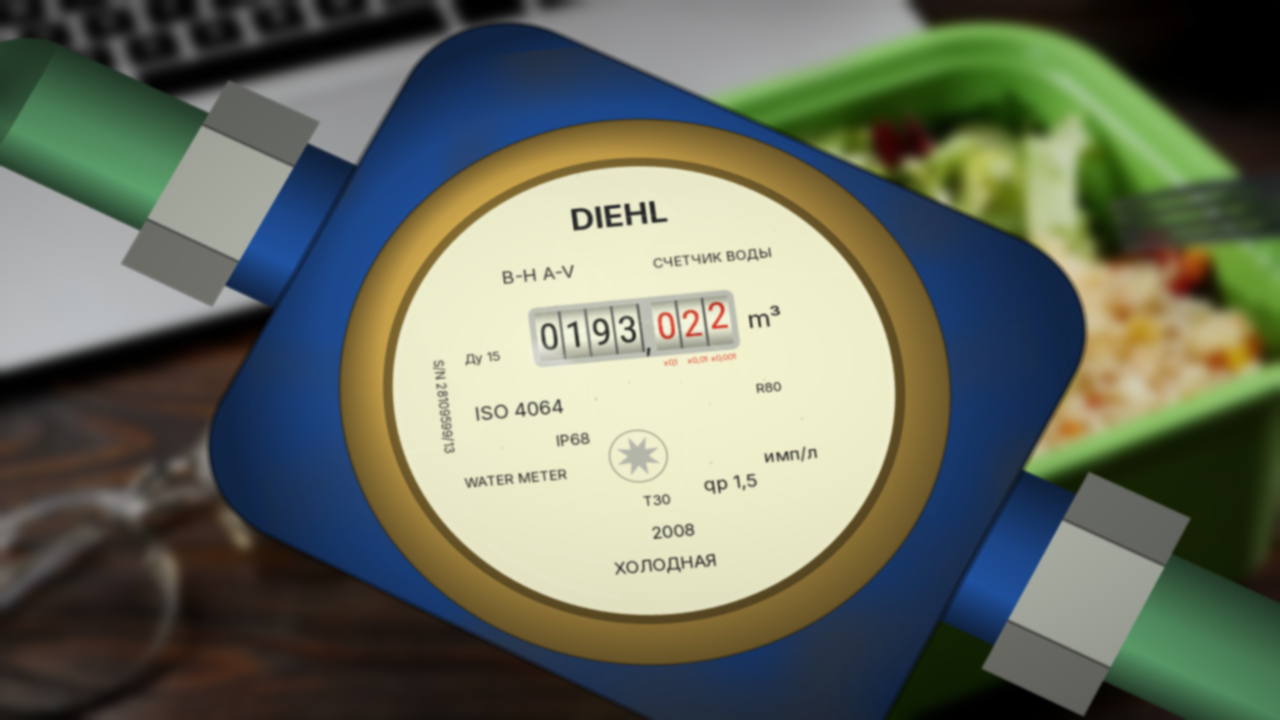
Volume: m³ 193.022
